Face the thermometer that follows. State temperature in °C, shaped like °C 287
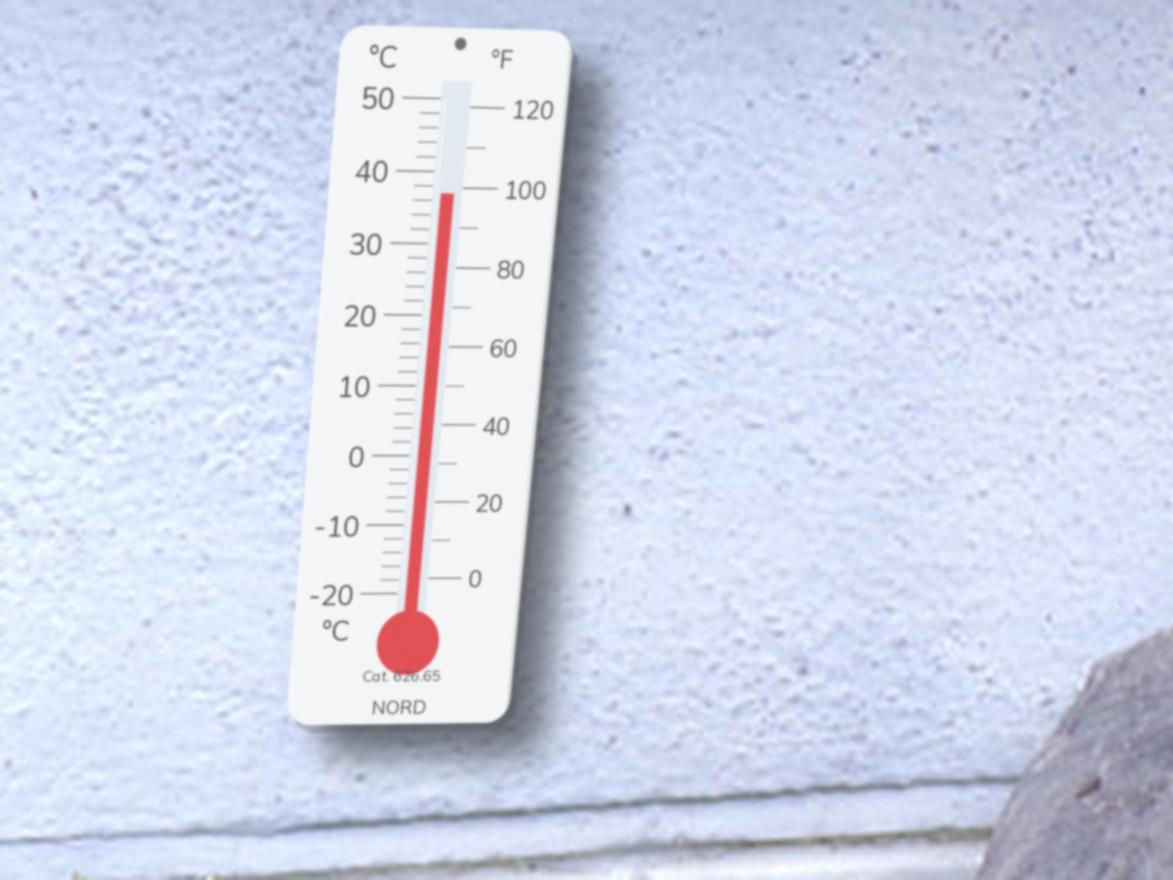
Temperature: °C 37
